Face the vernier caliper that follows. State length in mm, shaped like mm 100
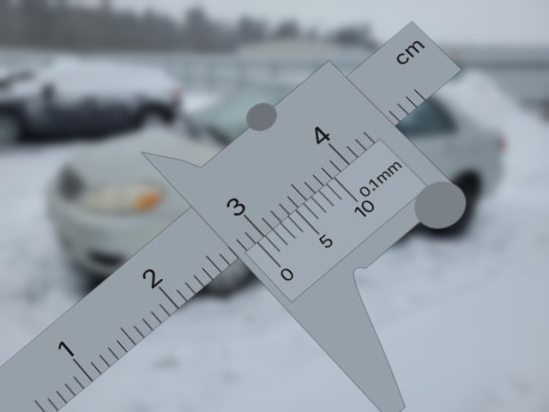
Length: mm 29.2
